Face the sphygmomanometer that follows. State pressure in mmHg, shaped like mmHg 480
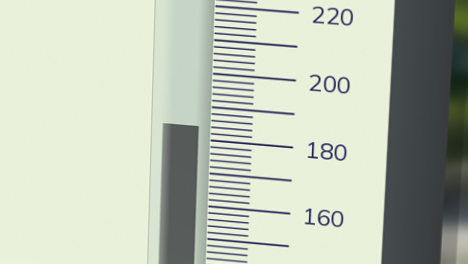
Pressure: mmHg 184
